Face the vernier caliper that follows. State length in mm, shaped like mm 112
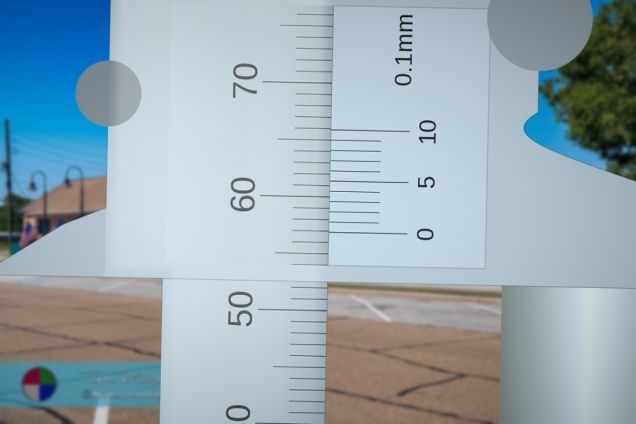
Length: mm 56.9
